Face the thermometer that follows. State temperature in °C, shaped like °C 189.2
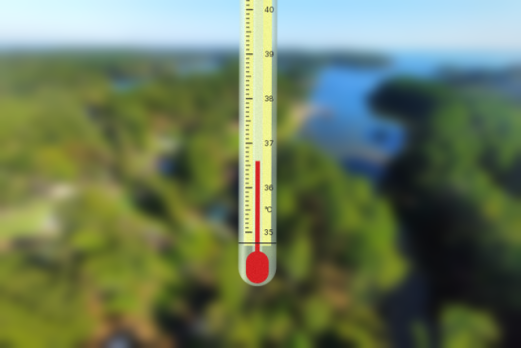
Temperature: °C 36.6
